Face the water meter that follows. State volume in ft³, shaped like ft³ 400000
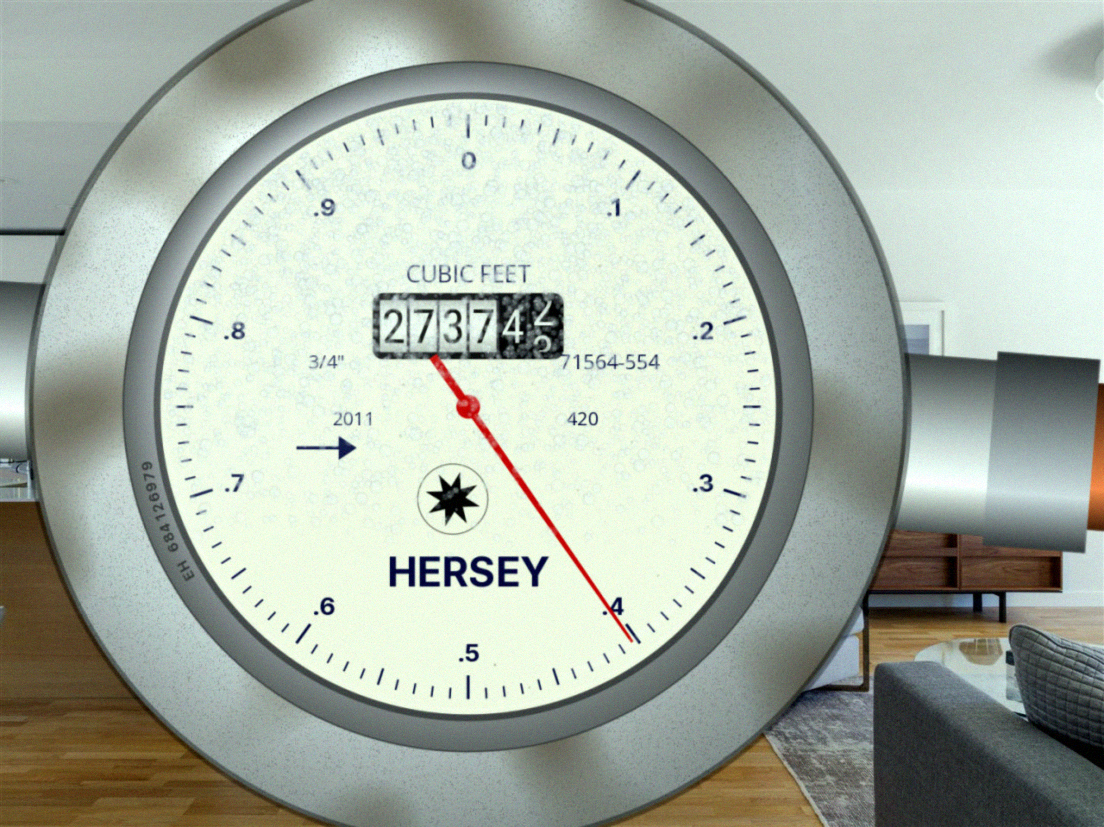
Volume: ft³ 273742.40
